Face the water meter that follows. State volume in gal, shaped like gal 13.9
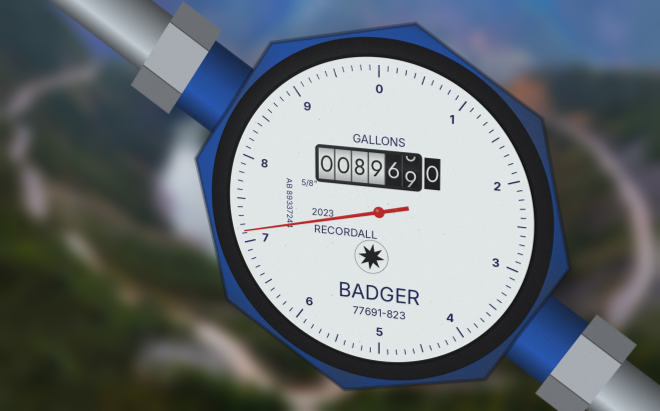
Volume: gal 89687.1
